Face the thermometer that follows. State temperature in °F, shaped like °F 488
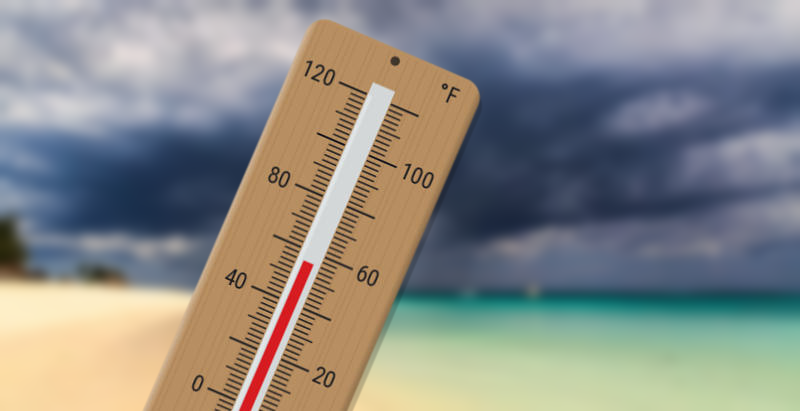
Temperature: °F 56
